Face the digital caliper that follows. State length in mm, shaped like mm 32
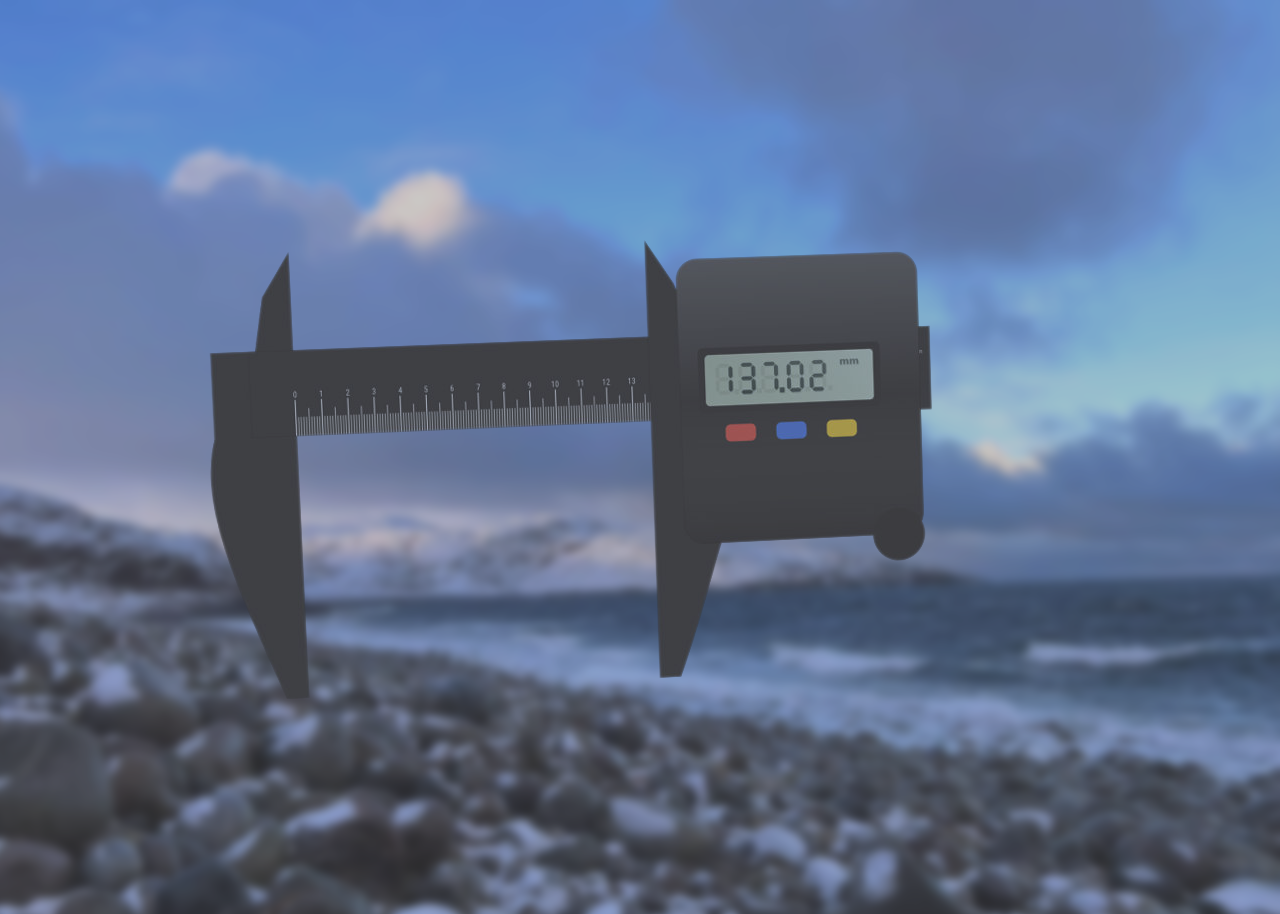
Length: mm 137.02
